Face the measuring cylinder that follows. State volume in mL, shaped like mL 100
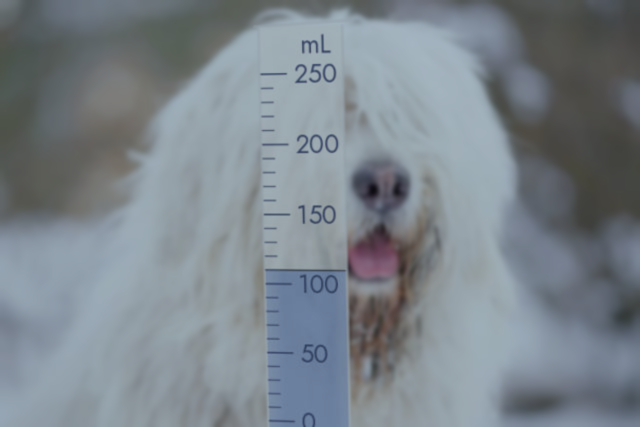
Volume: mL 110
